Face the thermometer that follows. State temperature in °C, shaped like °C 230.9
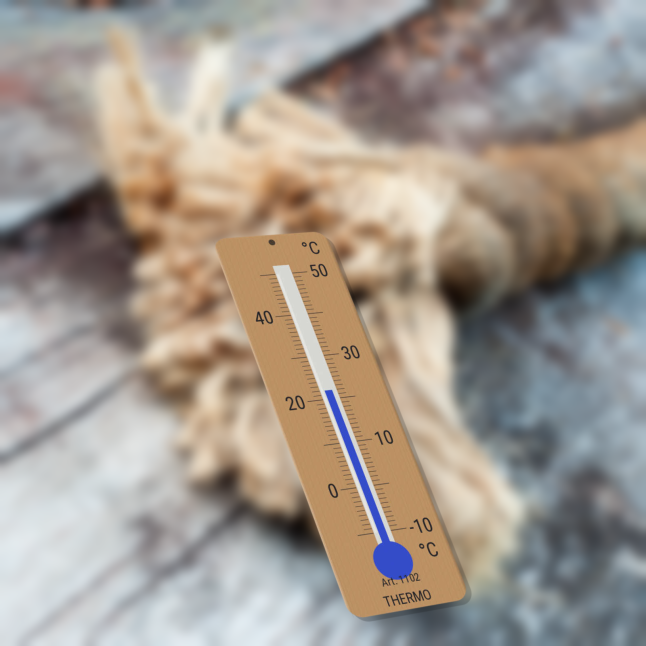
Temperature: °C 22
